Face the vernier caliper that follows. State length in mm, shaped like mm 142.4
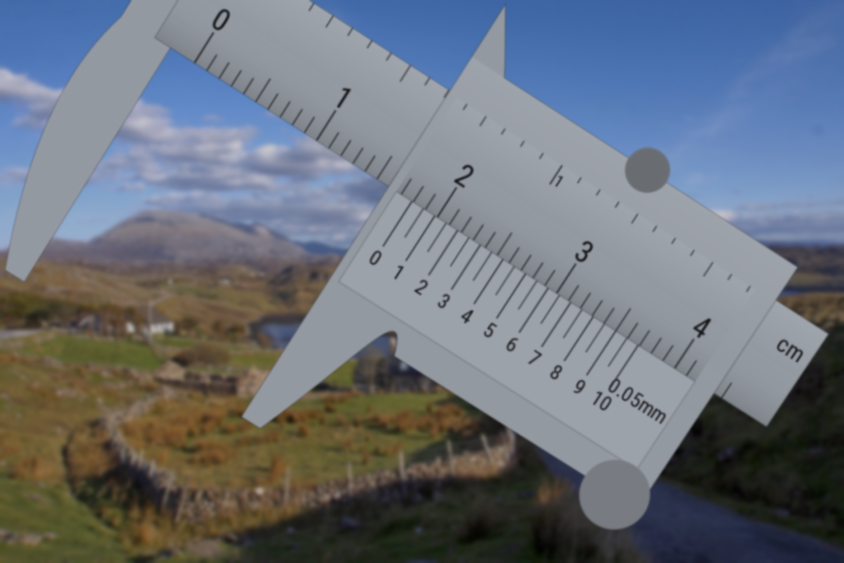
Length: mm 17.9
